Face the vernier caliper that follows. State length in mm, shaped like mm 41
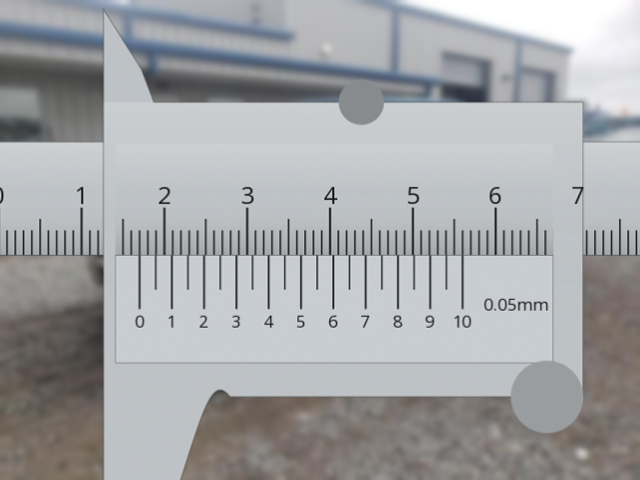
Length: mm 17.0
